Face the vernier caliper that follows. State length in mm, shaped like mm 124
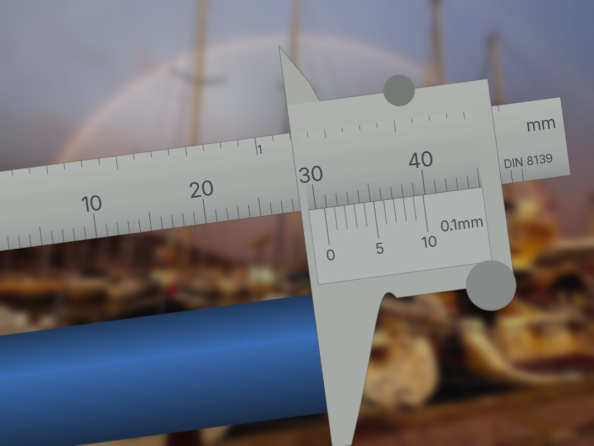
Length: mm 30.8
